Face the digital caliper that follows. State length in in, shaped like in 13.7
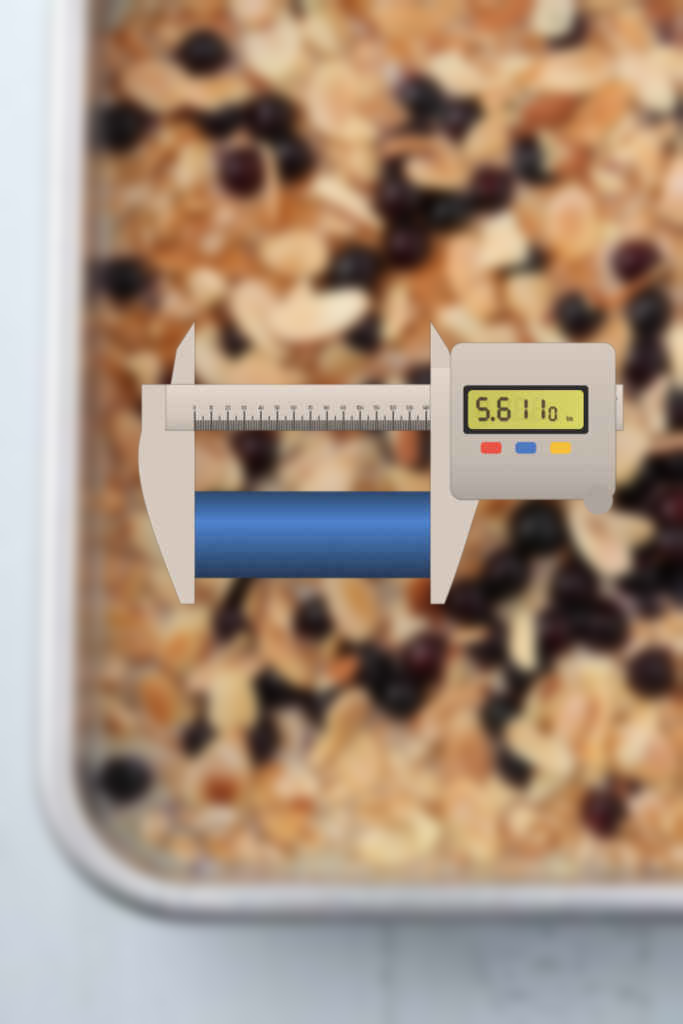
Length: in 5.6110
